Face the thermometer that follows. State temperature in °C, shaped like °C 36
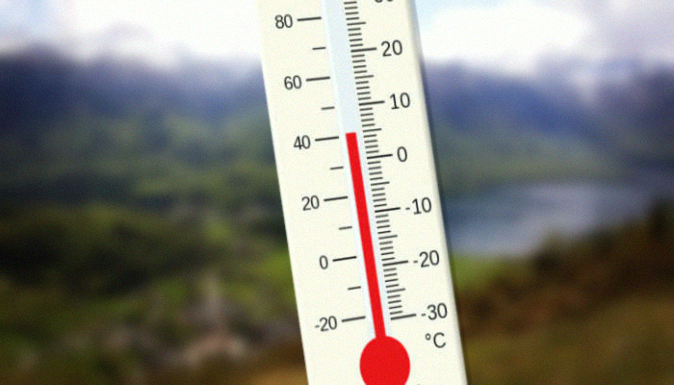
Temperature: °C 5
